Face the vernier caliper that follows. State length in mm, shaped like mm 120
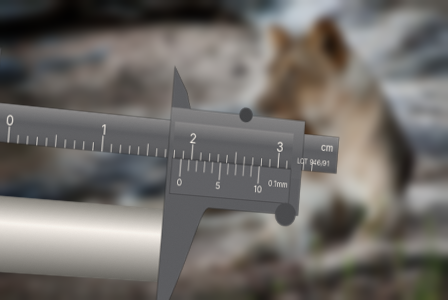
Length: mm 18.8
